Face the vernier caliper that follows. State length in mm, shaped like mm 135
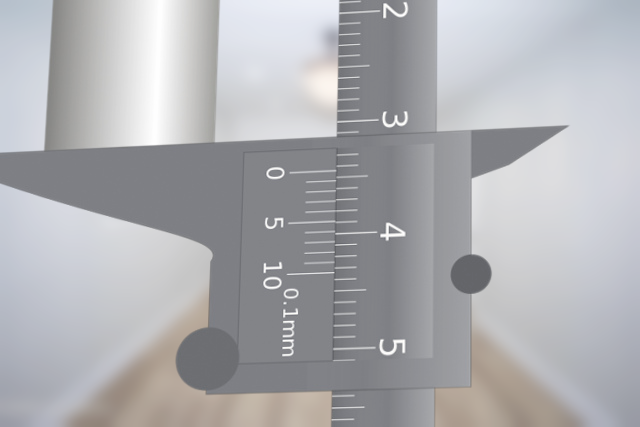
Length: mm 34.4
